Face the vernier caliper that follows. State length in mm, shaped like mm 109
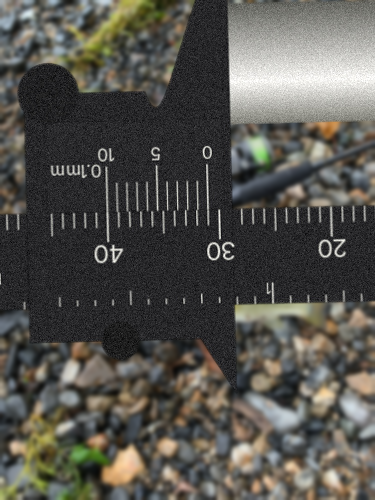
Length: mm 31.0
